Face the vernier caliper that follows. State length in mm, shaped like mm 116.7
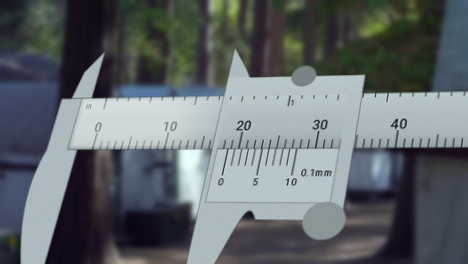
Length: mm 18.6
